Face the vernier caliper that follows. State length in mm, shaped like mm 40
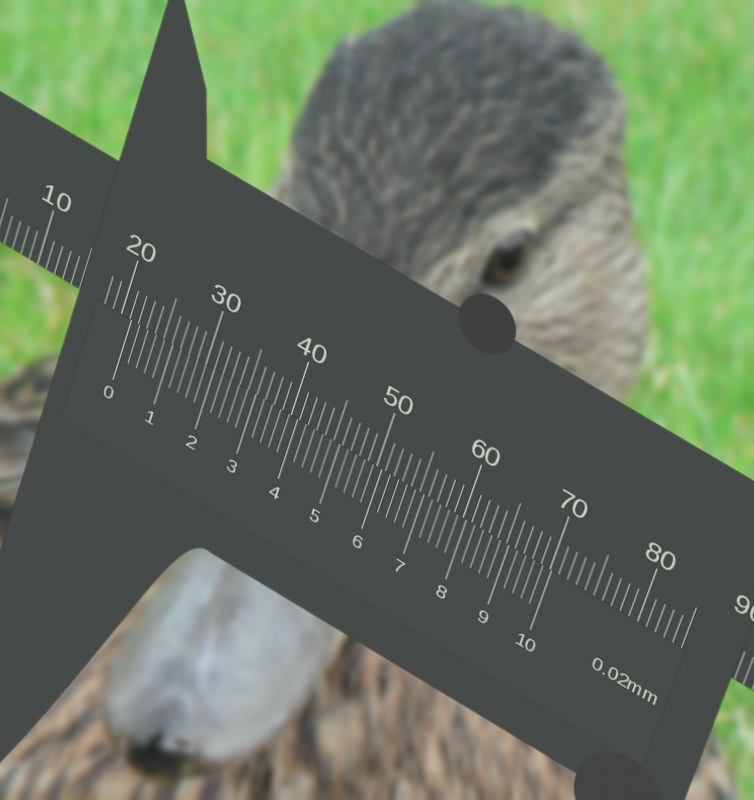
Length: mm 21.2
